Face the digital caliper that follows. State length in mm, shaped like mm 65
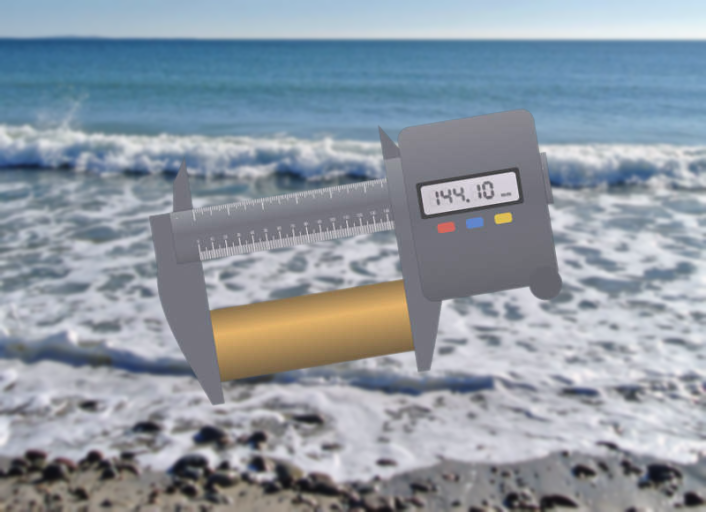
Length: mm 144.10
